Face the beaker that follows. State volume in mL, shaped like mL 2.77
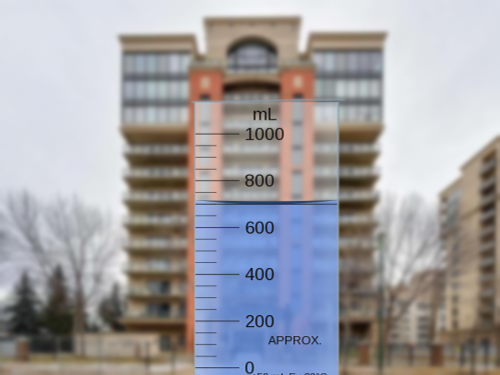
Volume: mL 700
